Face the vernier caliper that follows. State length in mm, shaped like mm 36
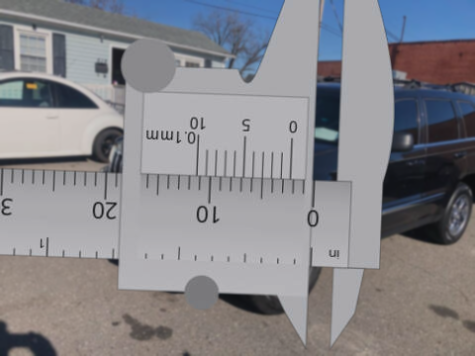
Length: mm 2.3
